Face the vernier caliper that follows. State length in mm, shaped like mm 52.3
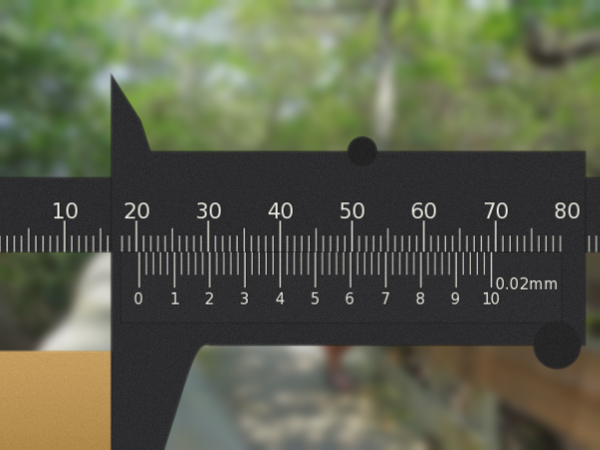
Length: mm 20.4
